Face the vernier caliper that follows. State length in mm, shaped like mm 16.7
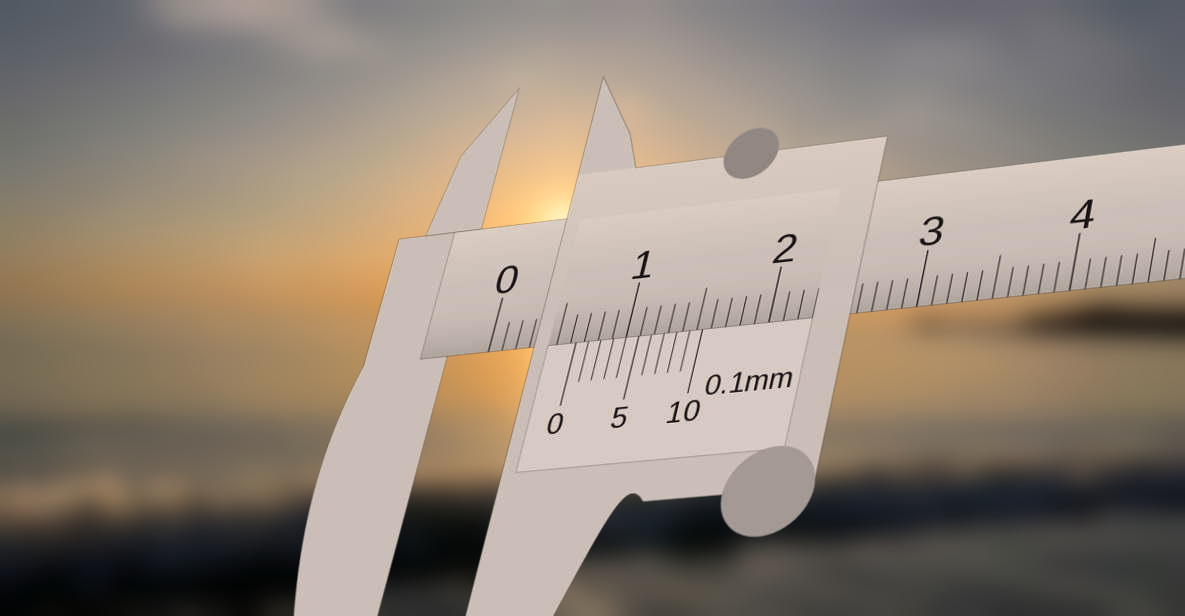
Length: mm 6.4
